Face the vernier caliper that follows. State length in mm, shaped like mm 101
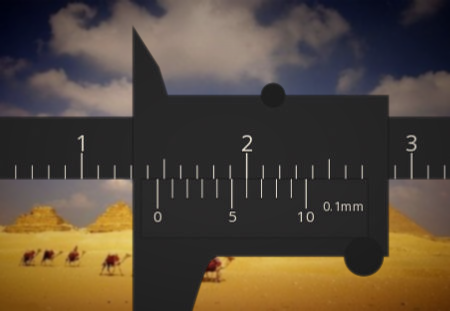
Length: mm 14.6
